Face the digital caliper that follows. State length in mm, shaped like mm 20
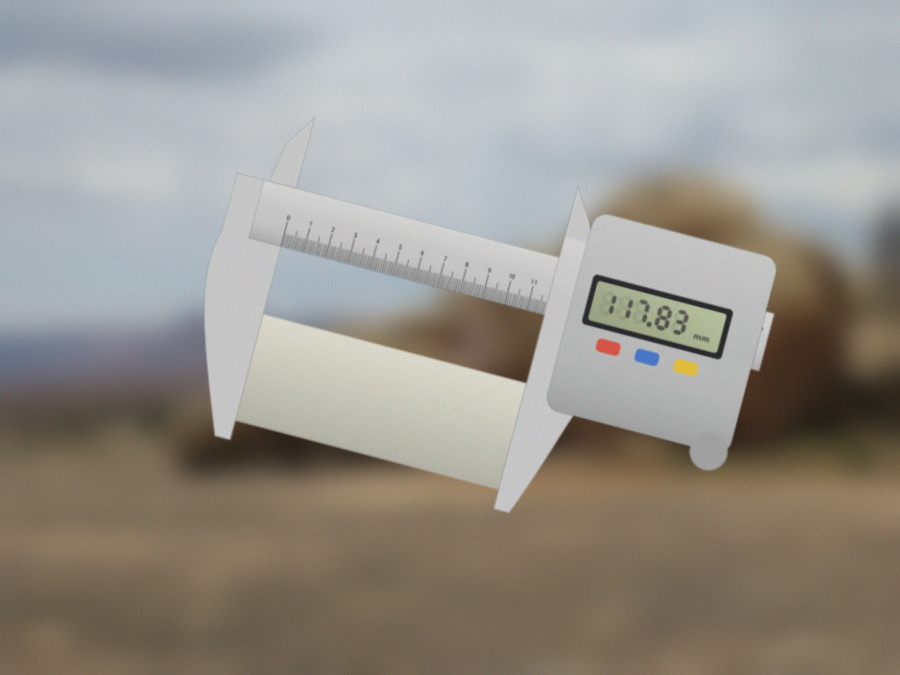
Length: mm 117.83
